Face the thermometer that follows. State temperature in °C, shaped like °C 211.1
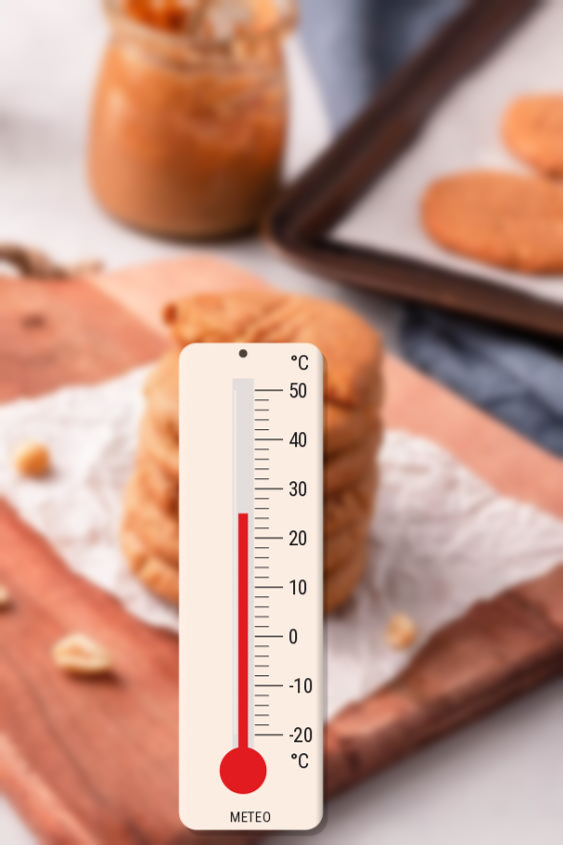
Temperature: °C 25
